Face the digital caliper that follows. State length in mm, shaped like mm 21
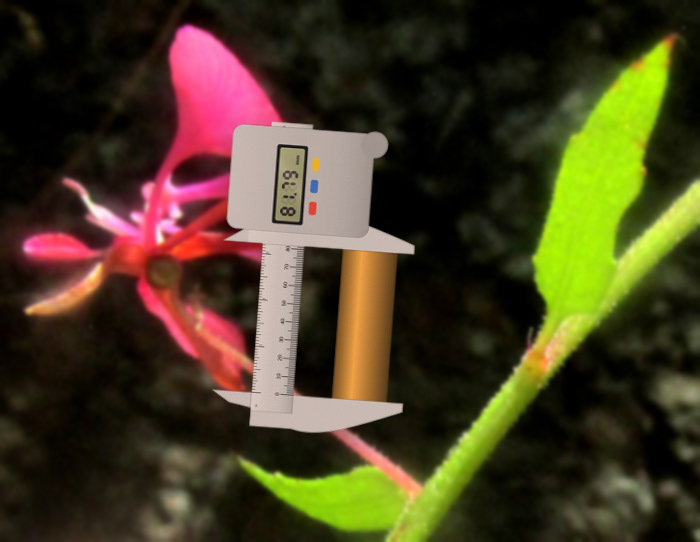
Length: mm 81.79
